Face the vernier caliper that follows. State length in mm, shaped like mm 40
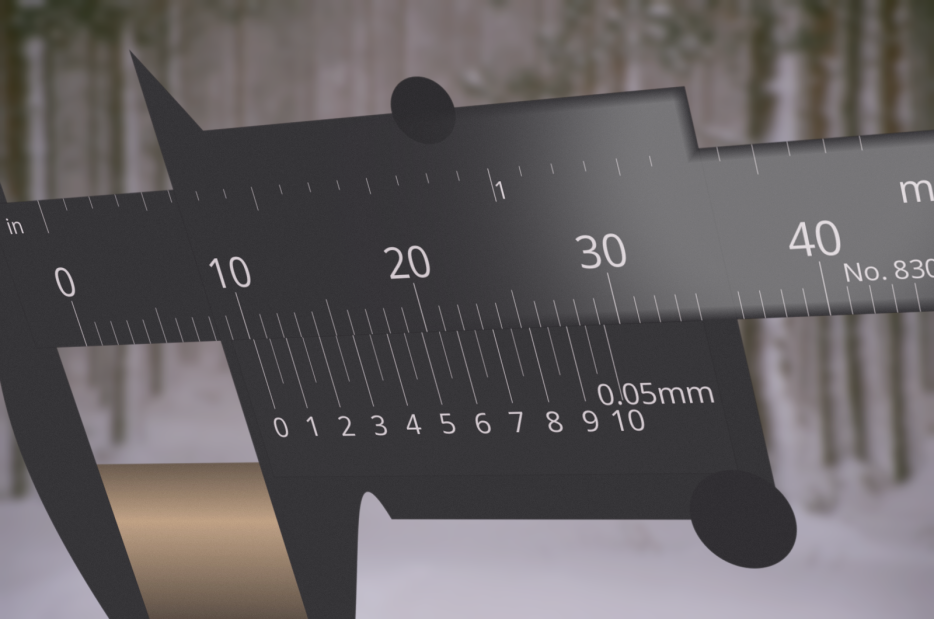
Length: mm 10.2
